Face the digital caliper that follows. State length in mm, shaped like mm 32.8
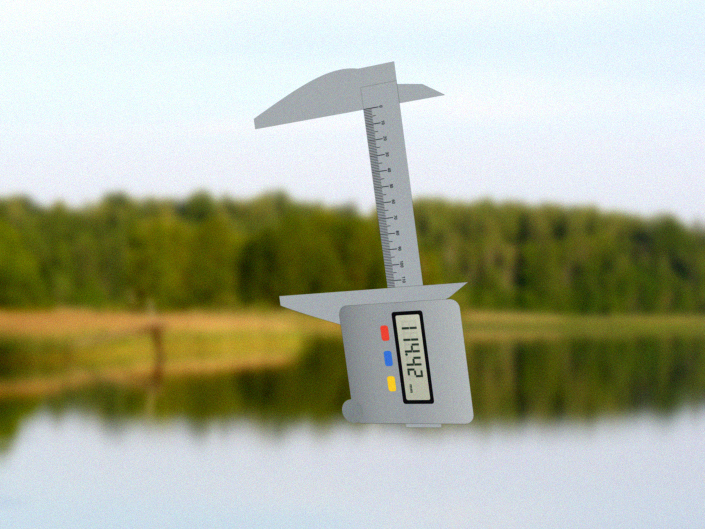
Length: mm 114.42
